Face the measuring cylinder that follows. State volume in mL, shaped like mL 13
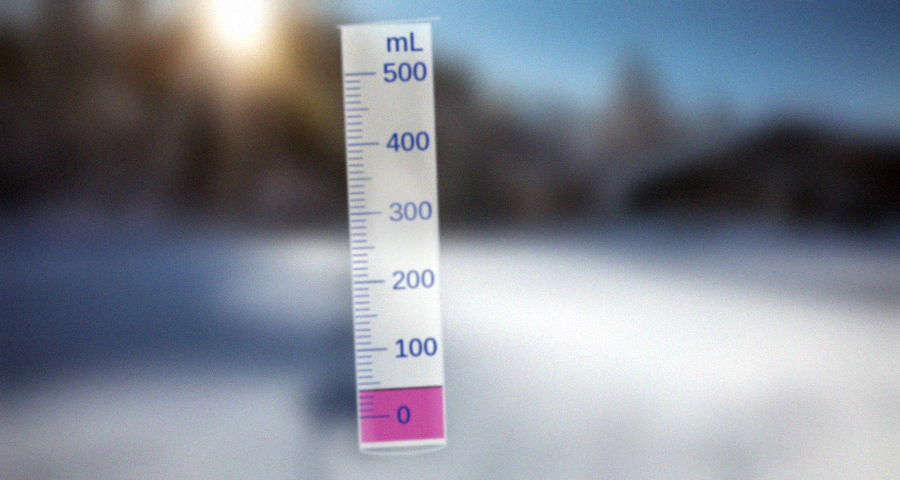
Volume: mL 40
